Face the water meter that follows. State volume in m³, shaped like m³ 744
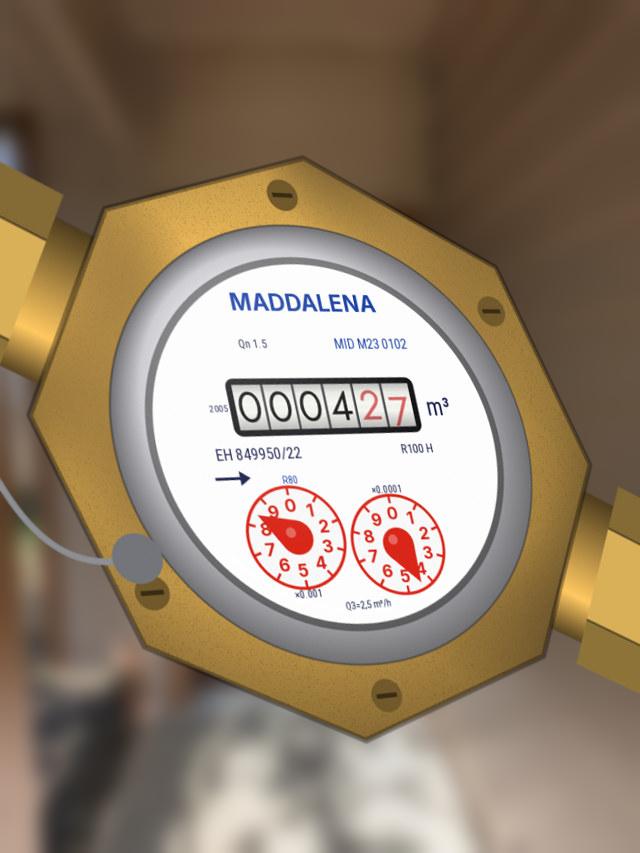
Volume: m³ 4.2684
